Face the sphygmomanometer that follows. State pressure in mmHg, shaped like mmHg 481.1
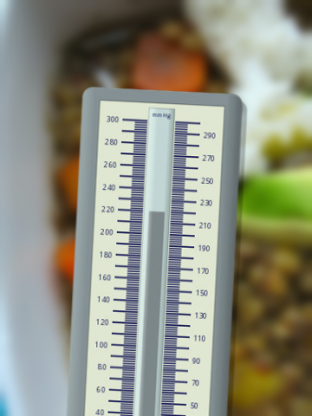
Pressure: mmHg 220
